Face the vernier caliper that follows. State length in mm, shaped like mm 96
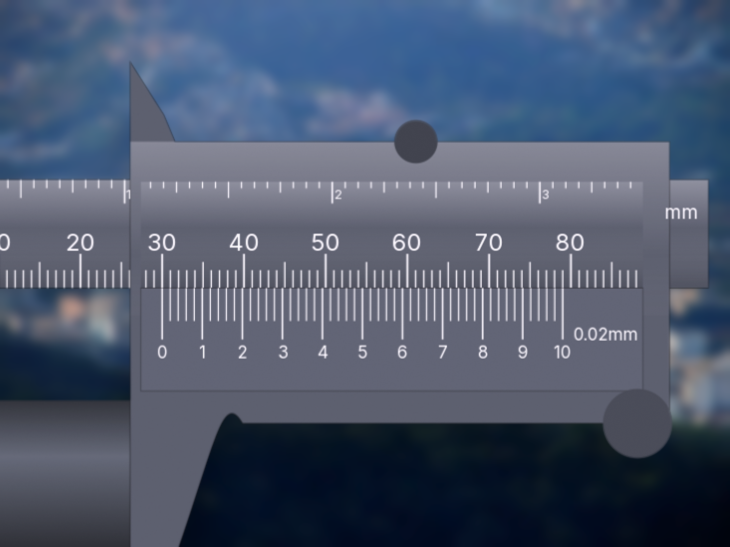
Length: mm 30.0
